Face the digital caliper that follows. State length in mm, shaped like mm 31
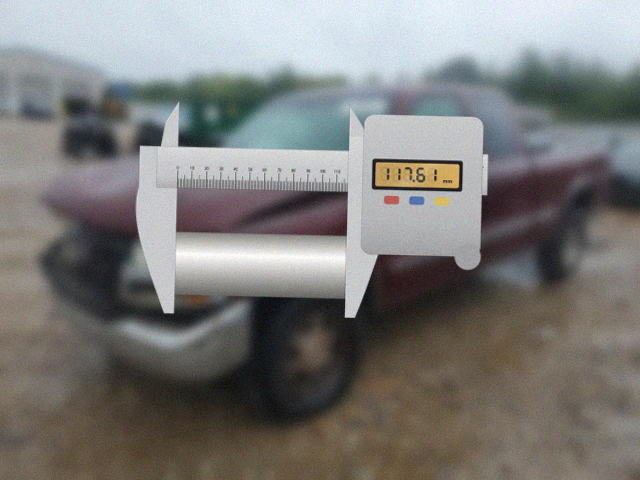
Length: mm 117.61
